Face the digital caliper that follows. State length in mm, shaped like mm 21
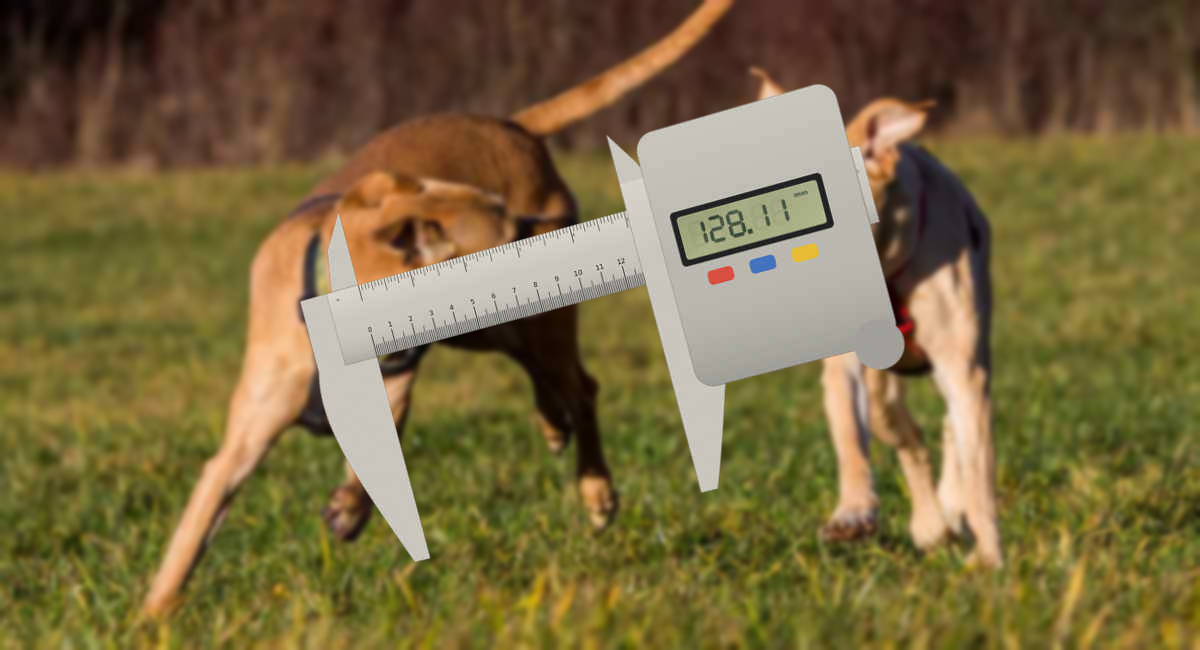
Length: mm 128.11
